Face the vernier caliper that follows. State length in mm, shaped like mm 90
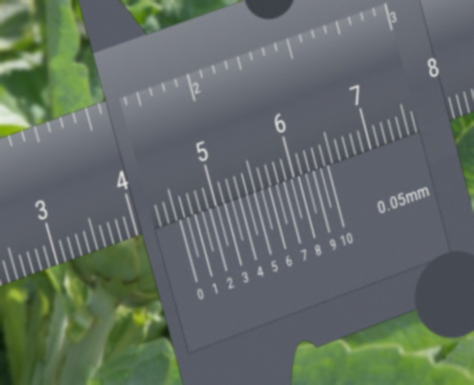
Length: mm 45.4
